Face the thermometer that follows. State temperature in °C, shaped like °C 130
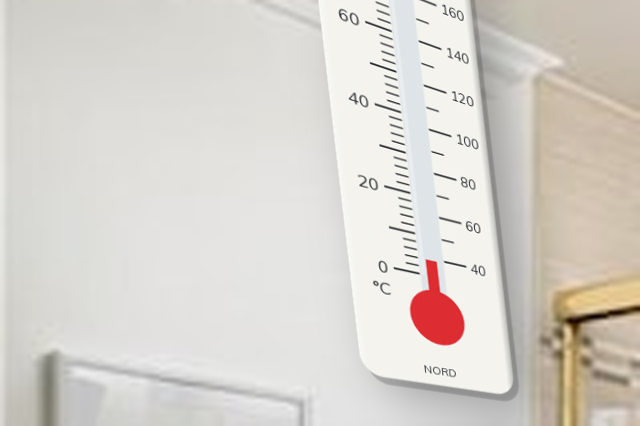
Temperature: °C 4
